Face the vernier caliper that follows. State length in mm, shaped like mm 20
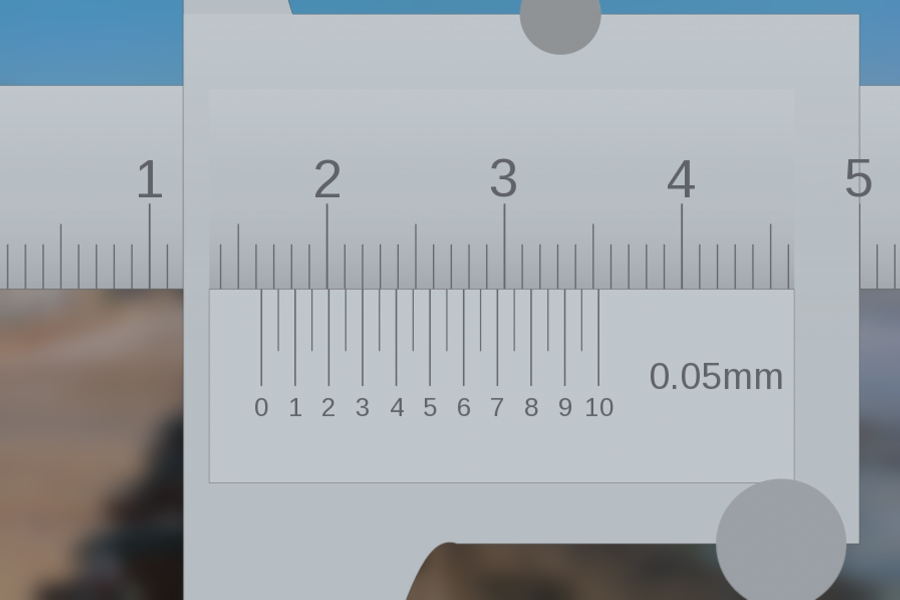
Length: mm 16.3
